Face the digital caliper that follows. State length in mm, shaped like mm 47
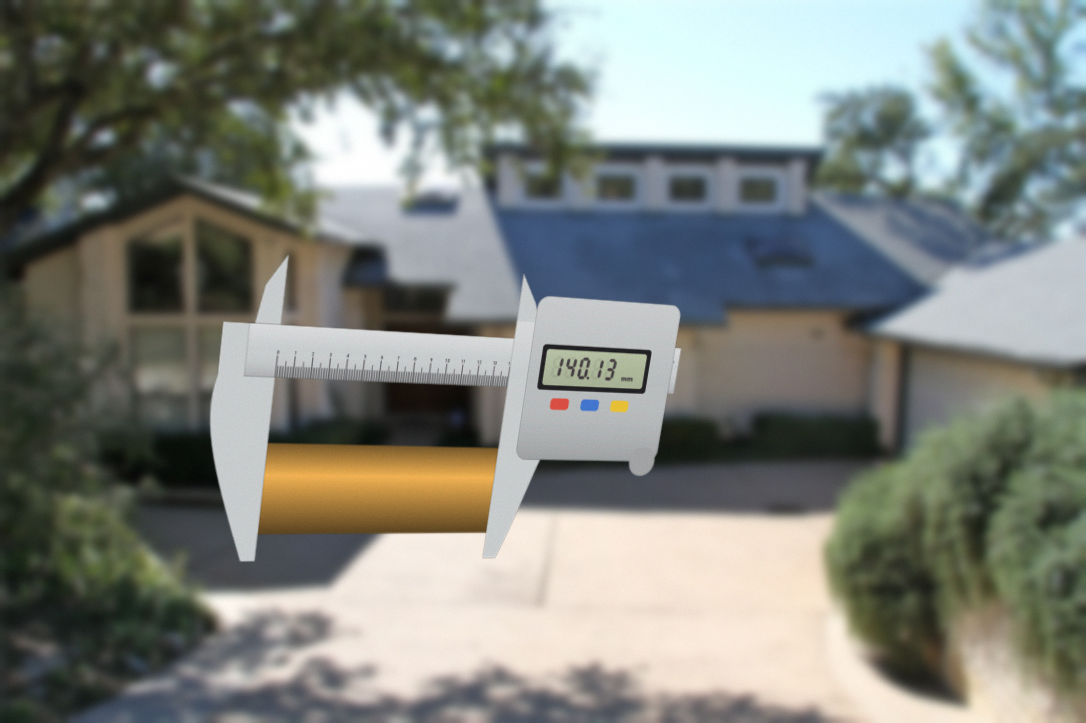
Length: mm 140.13
